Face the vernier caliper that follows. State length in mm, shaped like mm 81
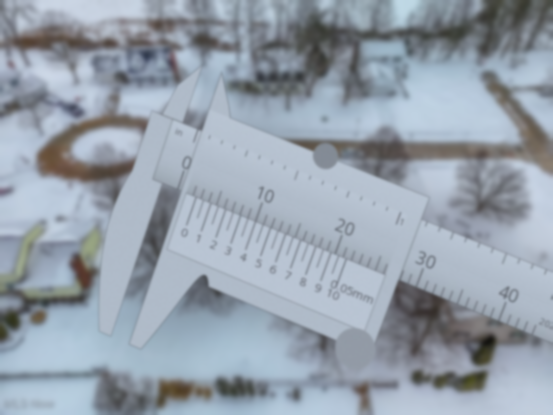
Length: mm 2.4
